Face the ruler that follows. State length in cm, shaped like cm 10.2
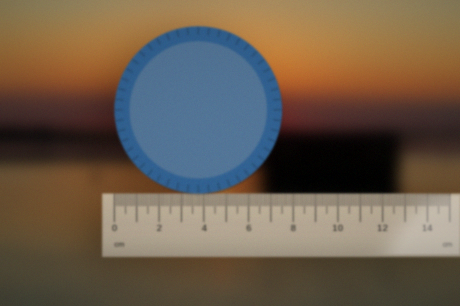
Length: cm 7.5
